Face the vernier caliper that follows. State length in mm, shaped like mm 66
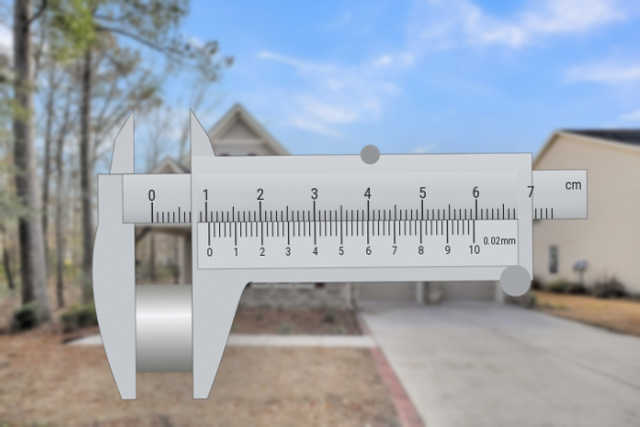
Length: mm 10.5
